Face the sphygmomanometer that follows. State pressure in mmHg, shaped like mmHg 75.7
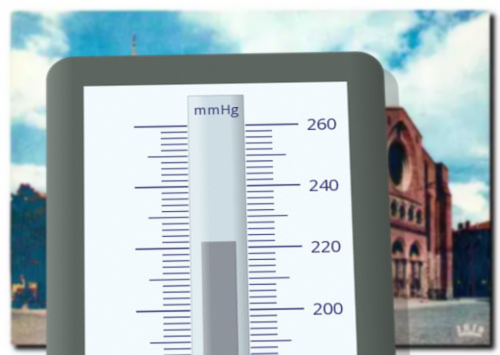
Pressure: mmHg 222
